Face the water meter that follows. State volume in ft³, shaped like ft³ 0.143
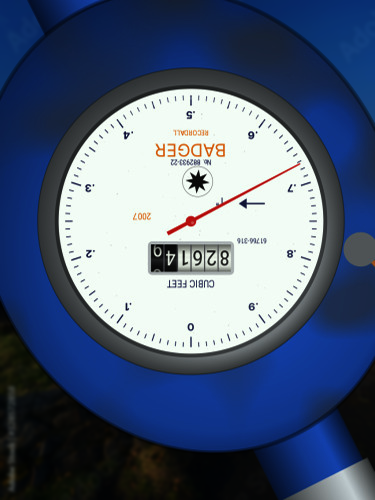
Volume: ft³ 826148.67
